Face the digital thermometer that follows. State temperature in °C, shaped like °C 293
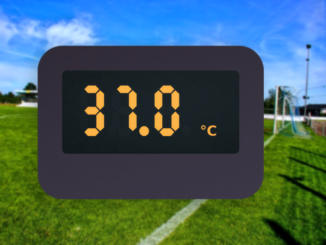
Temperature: °C 37.0
